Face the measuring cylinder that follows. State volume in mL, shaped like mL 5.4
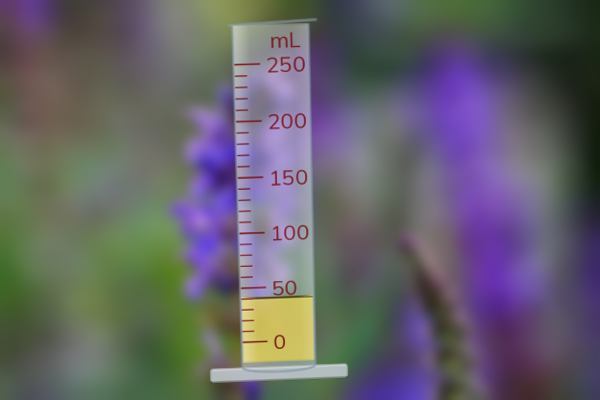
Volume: mL 40
